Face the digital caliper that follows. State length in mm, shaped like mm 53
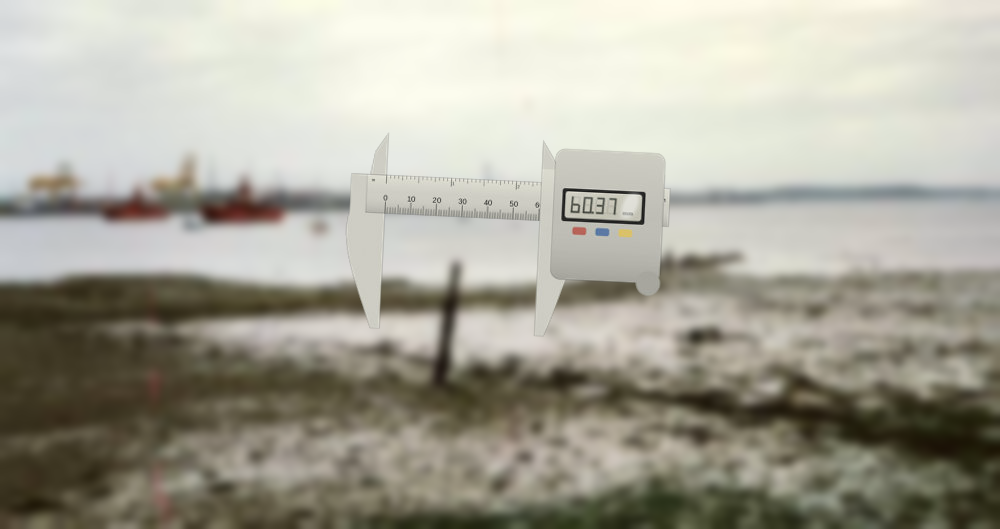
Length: mm 60.37
